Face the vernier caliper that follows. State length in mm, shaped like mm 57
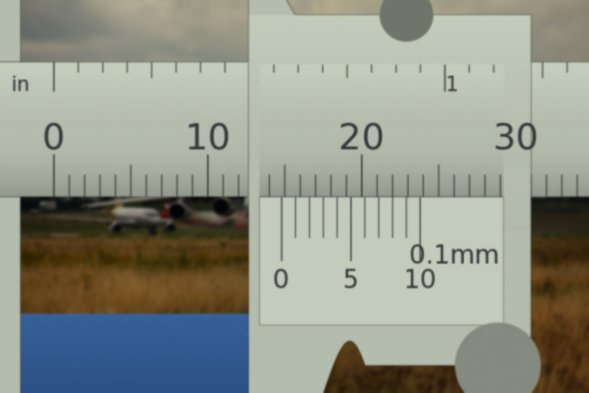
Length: mm 14.8
